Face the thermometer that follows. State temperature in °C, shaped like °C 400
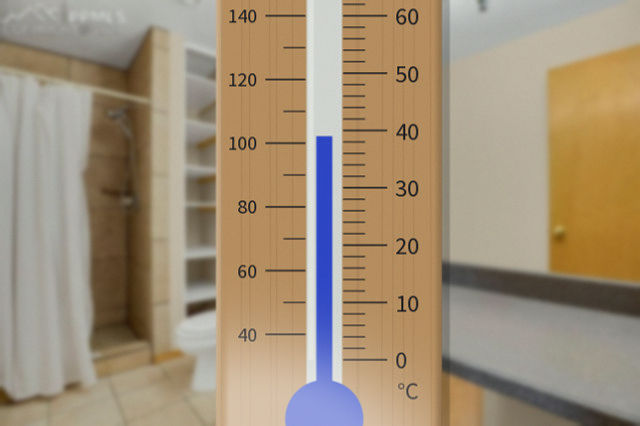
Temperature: °C 39
